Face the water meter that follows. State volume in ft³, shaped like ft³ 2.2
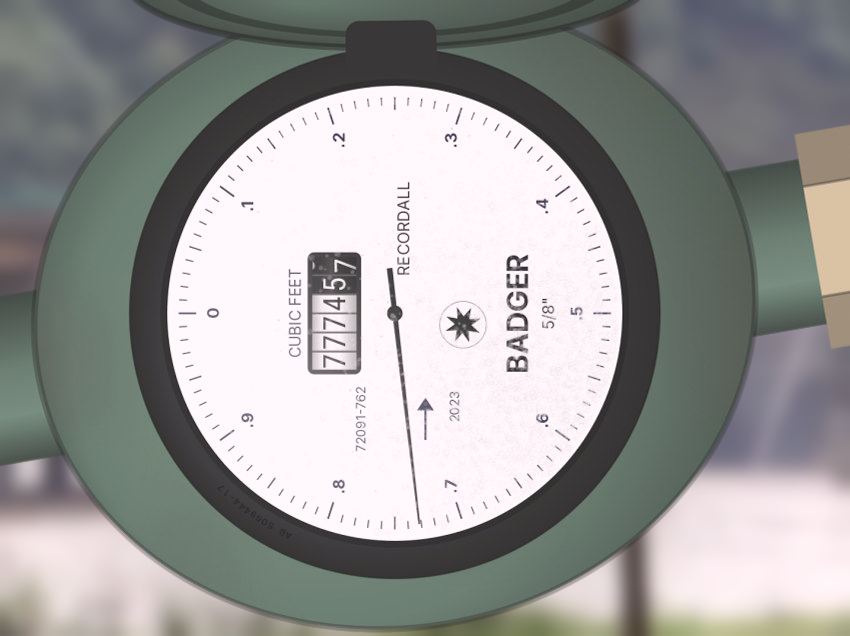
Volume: ft³ 777456.73
